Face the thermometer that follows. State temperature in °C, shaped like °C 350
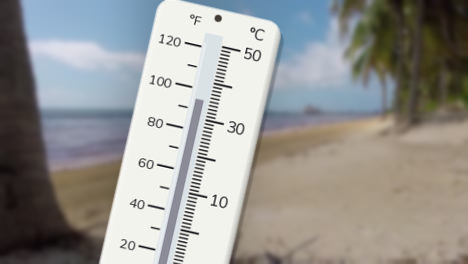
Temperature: °C 35
